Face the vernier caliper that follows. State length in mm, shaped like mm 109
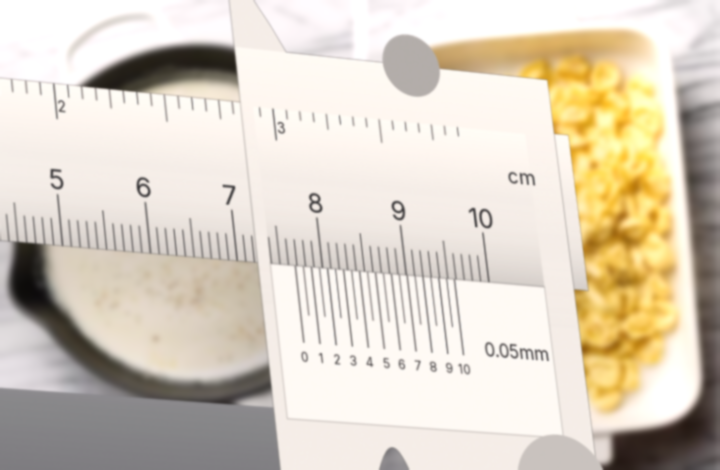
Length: mm 76.8
